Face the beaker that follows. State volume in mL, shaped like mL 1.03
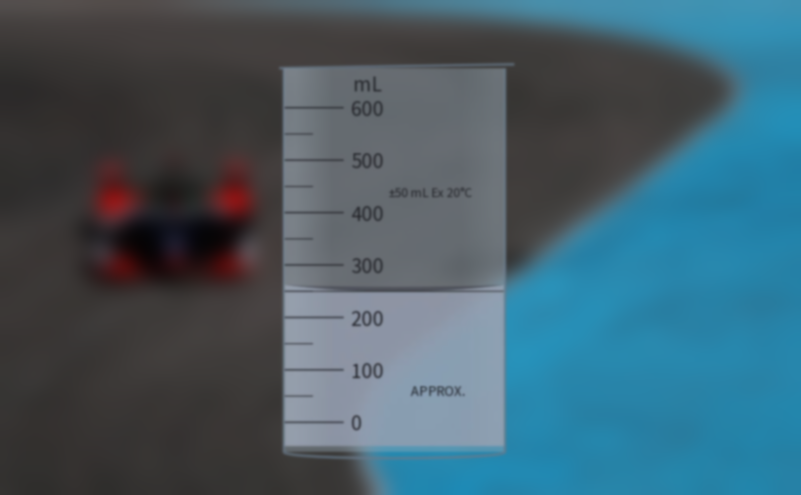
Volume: mL 250
